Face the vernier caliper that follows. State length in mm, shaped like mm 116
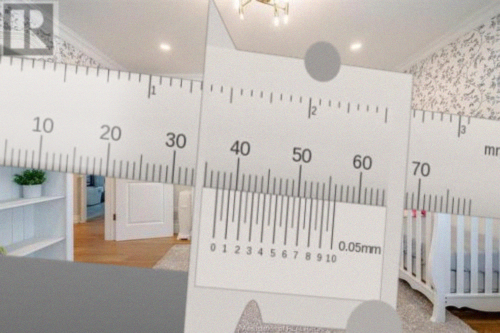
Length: mm 37.0
